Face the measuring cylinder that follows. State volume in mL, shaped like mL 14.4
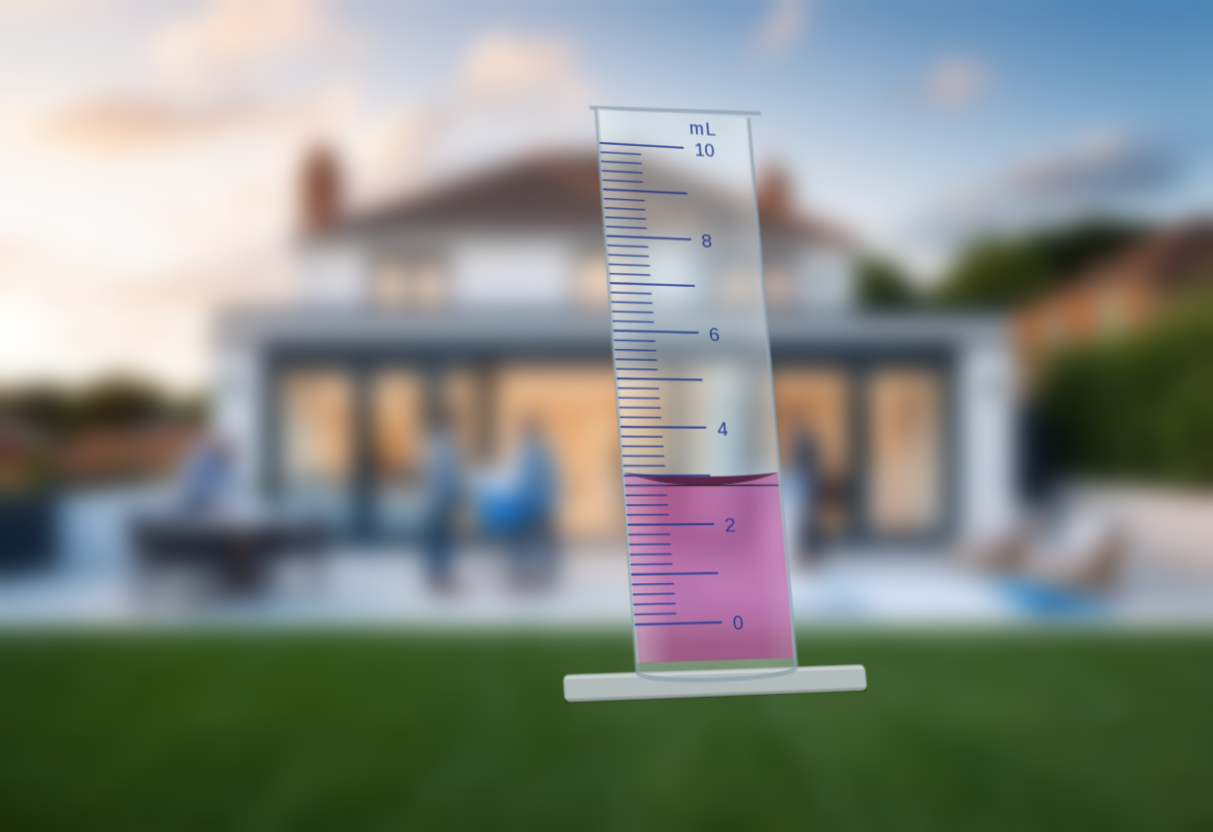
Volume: mL 2.8
